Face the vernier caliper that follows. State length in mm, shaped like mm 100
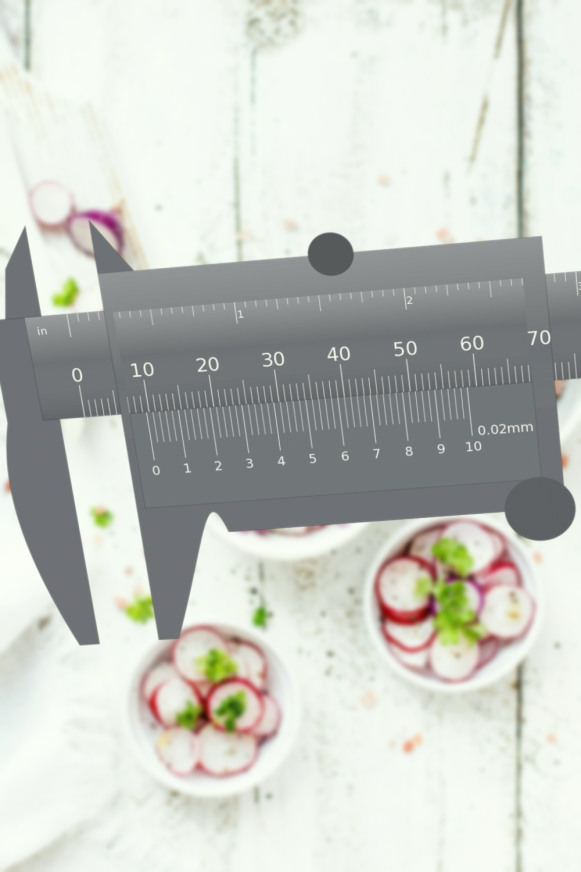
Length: mm 9.6
